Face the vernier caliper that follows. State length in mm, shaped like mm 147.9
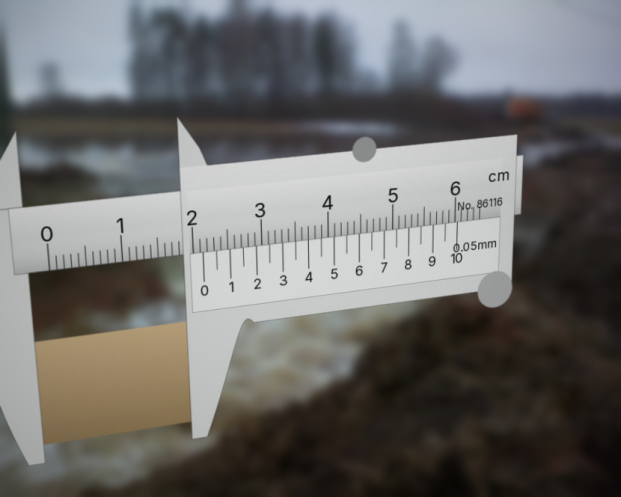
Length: mm 21.4
